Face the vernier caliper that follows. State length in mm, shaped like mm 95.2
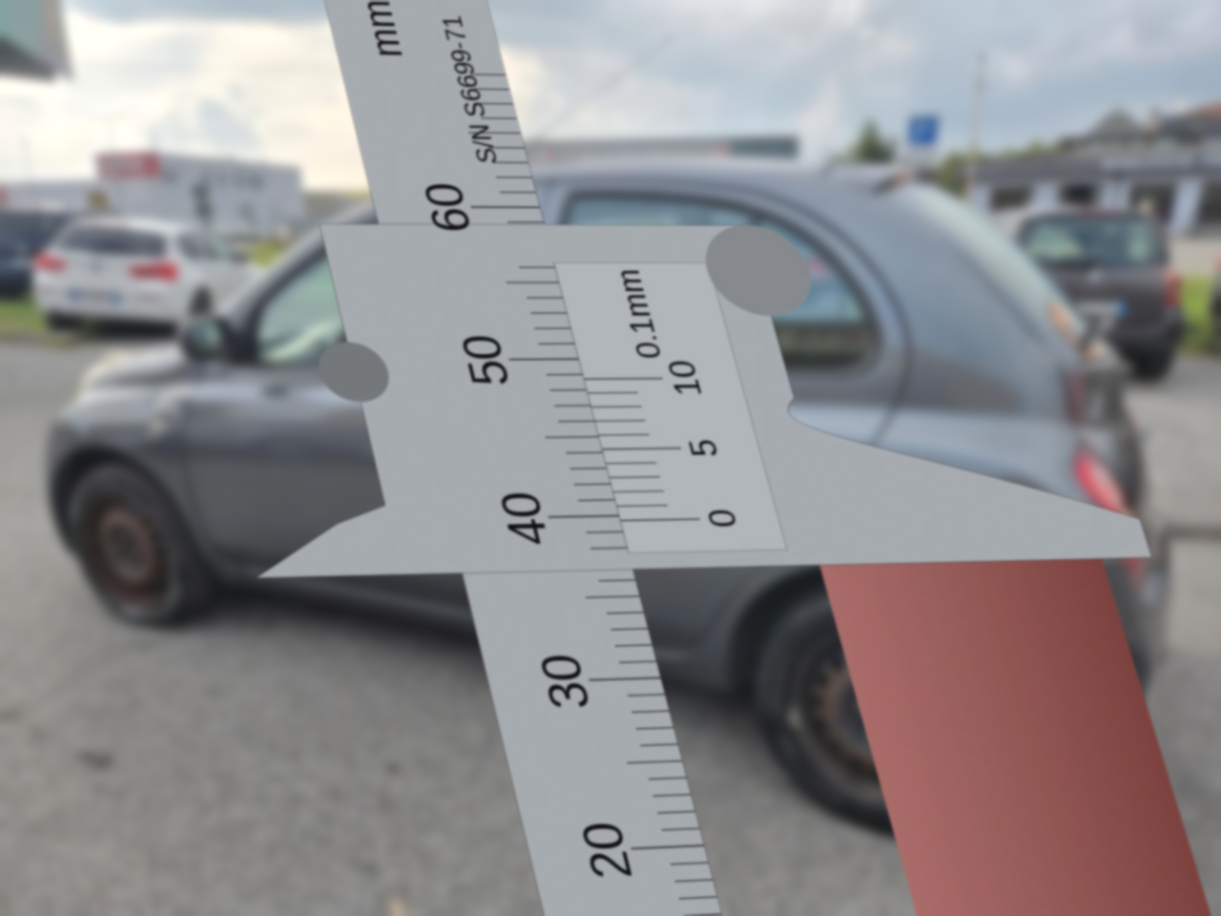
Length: mm 39.7
